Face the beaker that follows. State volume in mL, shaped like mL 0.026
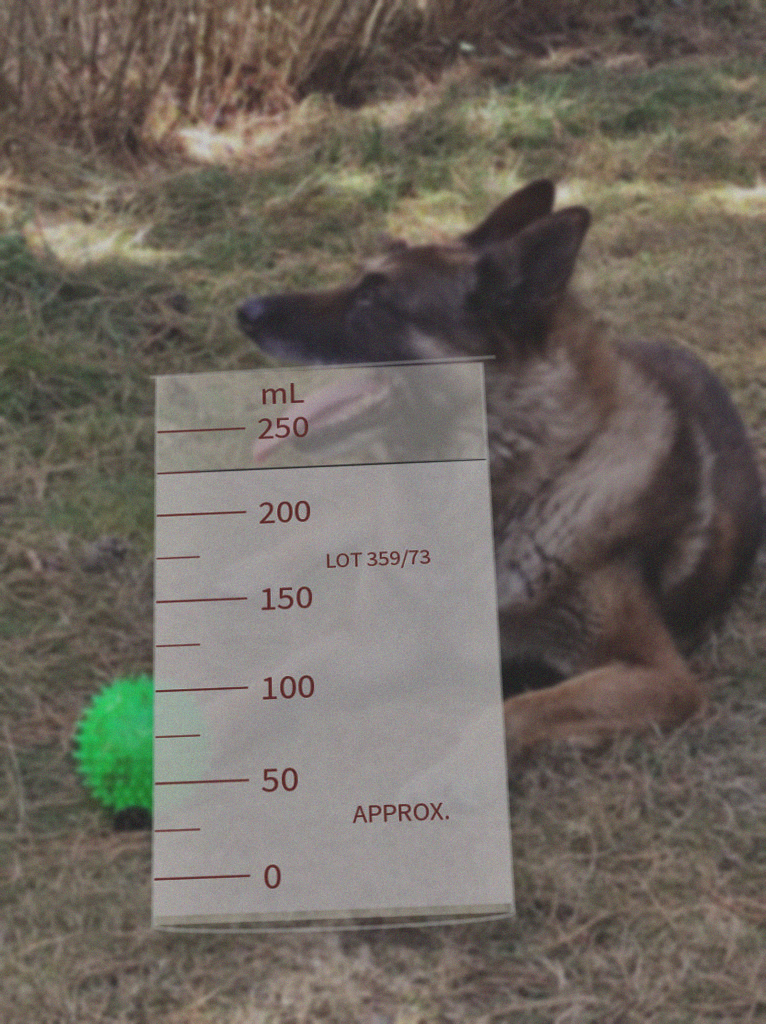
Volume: mL 225
